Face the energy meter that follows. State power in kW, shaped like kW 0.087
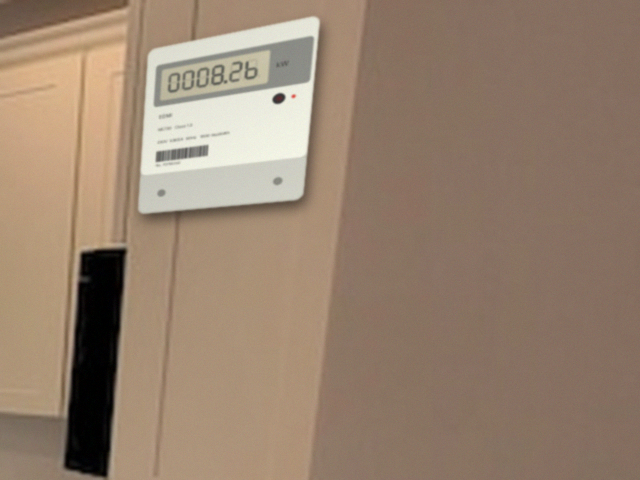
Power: kW 8.26
